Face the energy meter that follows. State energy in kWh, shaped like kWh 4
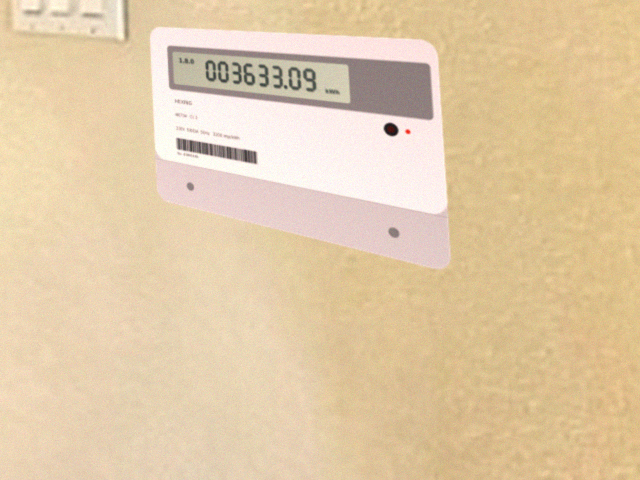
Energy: kWh 3633.09
